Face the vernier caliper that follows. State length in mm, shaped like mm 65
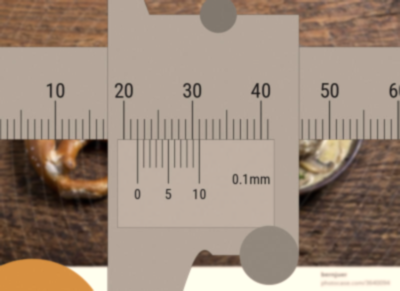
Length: mm 22.0
